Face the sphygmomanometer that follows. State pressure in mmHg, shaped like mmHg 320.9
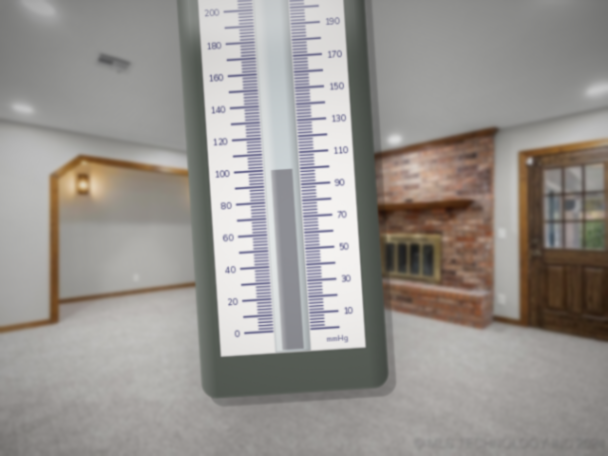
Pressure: mmHg 100
